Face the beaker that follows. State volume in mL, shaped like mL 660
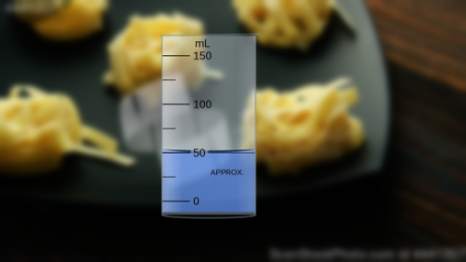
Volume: mL 50
